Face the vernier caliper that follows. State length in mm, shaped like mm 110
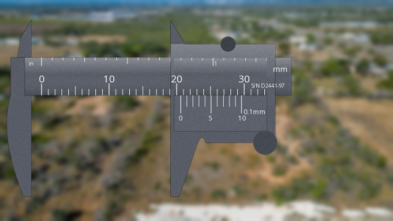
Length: mm 20.6
